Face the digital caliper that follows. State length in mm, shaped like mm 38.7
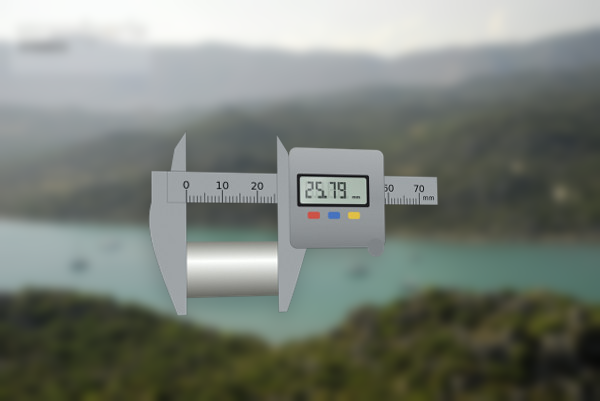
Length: mm 25.79
